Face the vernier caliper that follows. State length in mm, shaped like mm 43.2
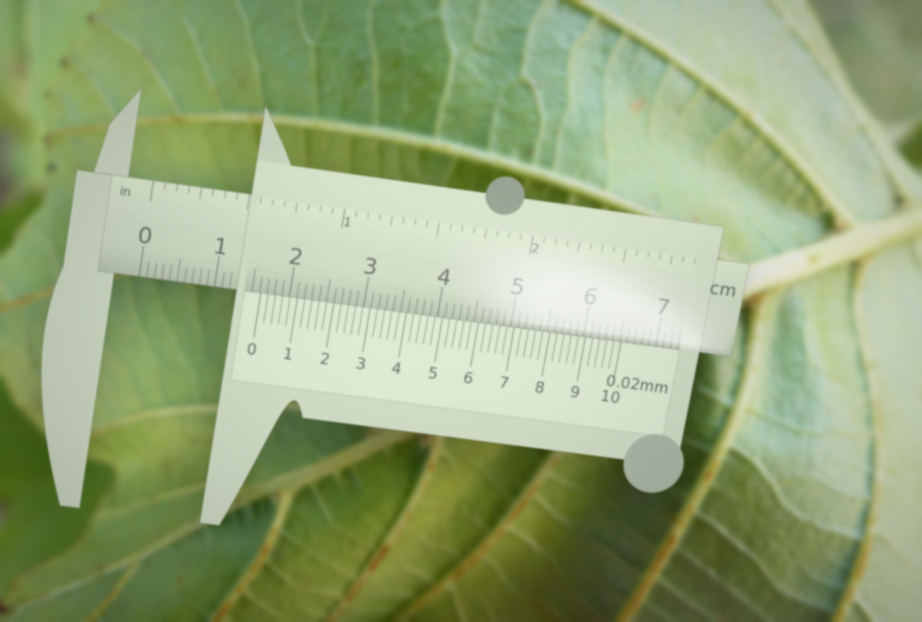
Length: mm 16.2
